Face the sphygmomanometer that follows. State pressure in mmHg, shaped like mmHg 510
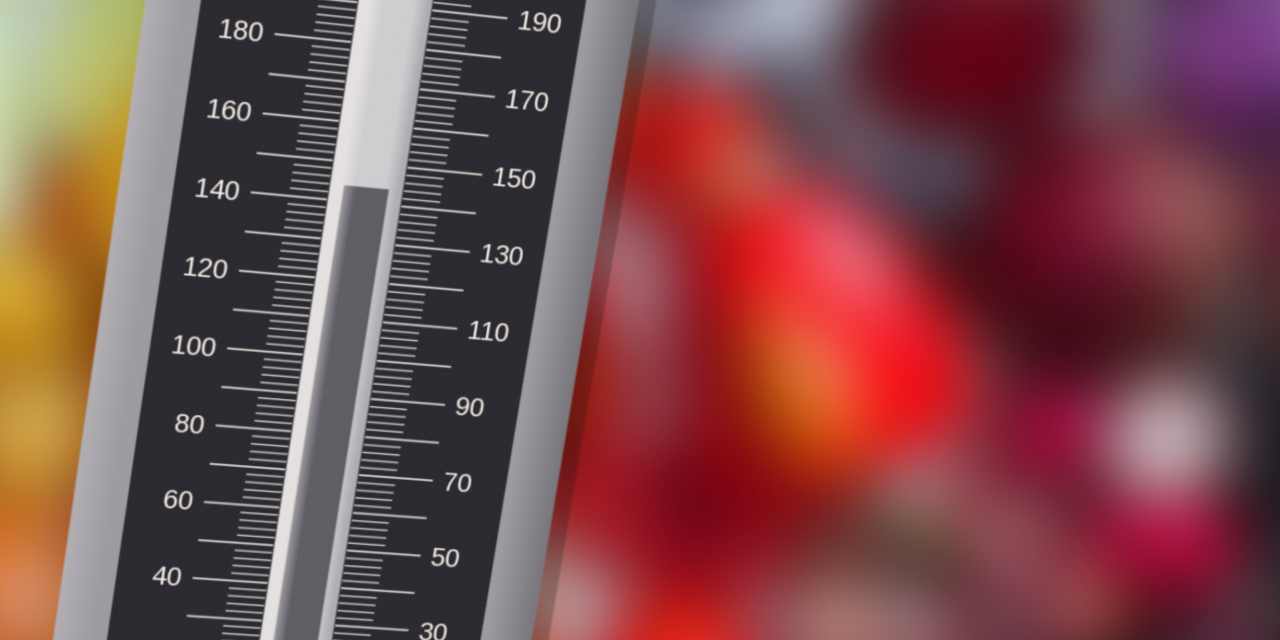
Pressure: mmHg 144
